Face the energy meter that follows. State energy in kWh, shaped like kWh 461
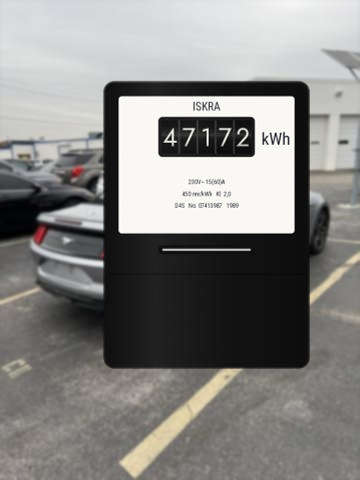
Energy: kWh 47172
